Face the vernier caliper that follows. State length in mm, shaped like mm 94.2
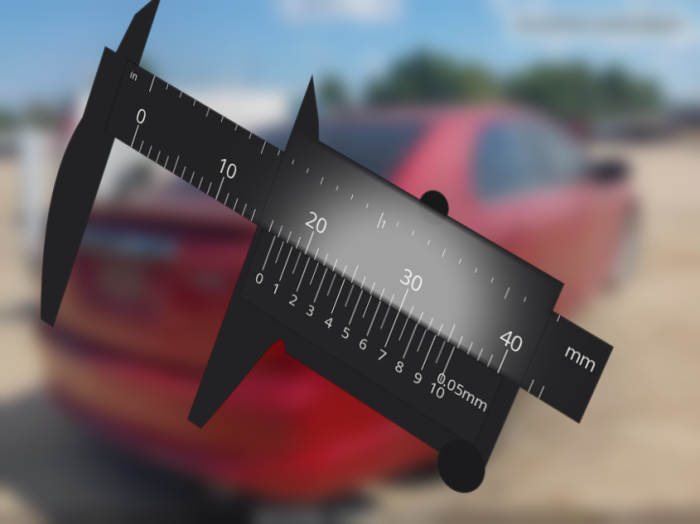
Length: mm 16.7
